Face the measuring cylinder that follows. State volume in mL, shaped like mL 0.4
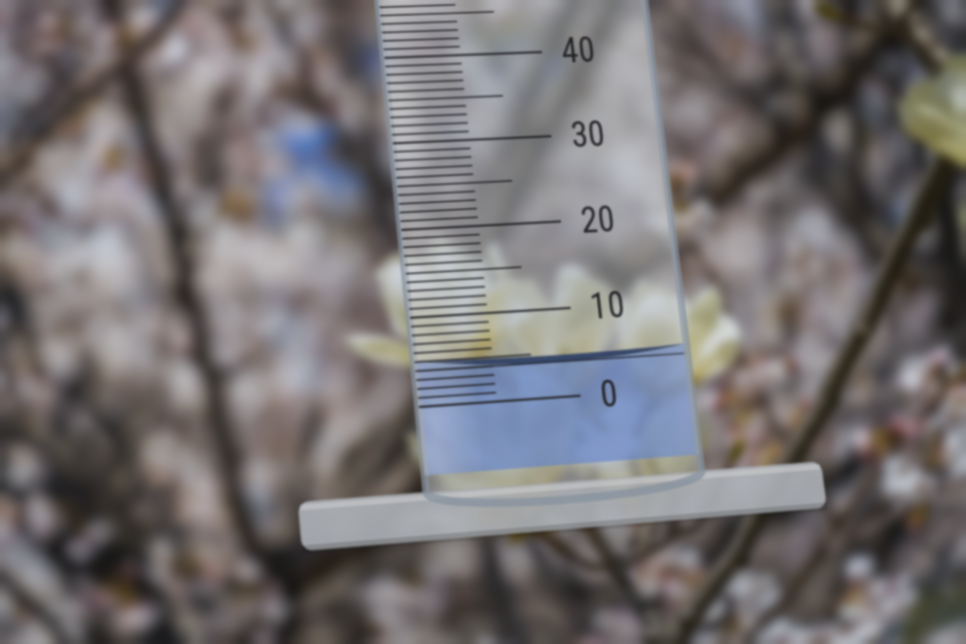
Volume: mL 4
